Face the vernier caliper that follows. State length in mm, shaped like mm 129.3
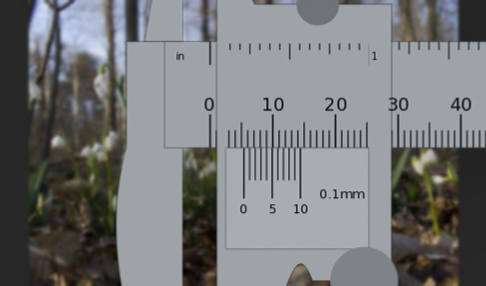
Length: mm 5.4
